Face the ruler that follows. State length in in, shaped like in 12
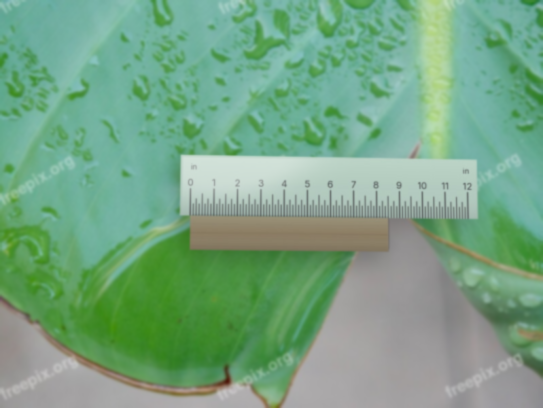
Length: in 8.5
